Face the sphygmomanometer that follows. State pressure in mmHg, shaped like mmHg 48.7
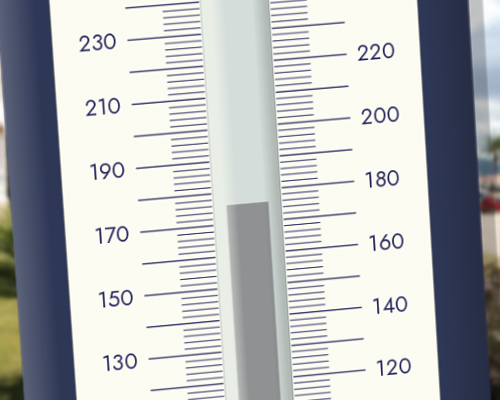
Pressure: mmHg 176
